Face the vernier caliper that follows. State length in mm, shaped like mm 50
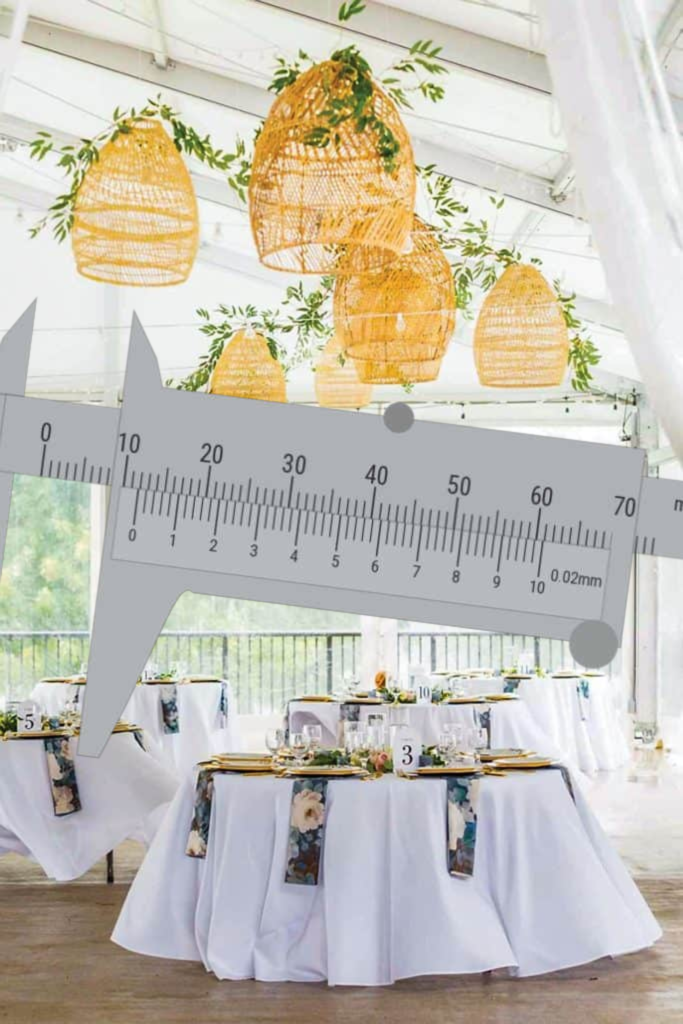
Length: mm 11.8
